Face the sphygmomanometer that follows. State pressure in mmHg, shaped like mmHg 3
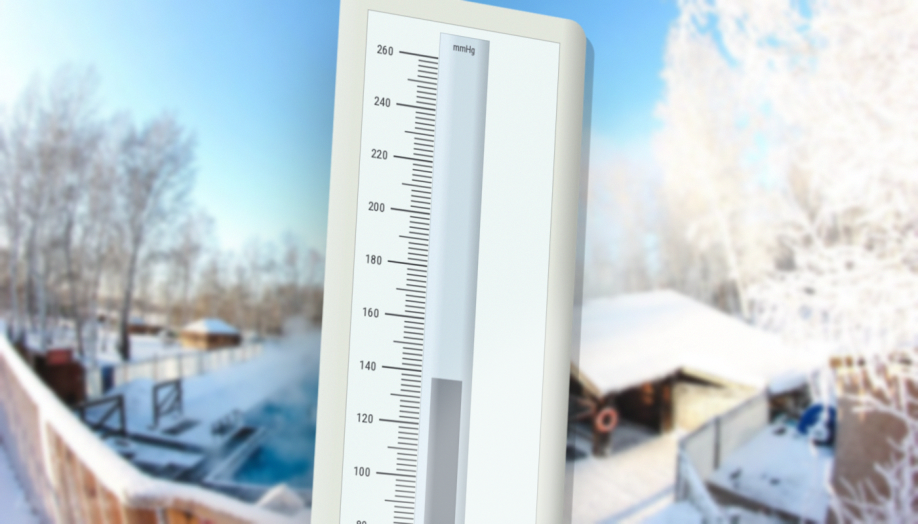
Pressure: mmHg 138
